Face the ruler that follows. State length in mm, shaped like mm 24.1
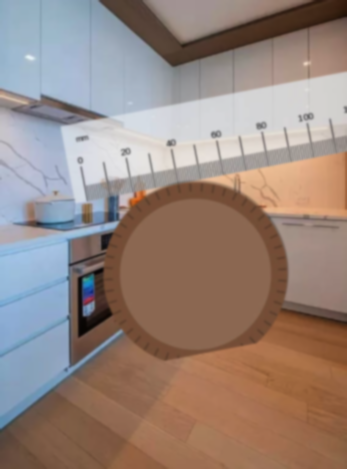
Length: mm 80
